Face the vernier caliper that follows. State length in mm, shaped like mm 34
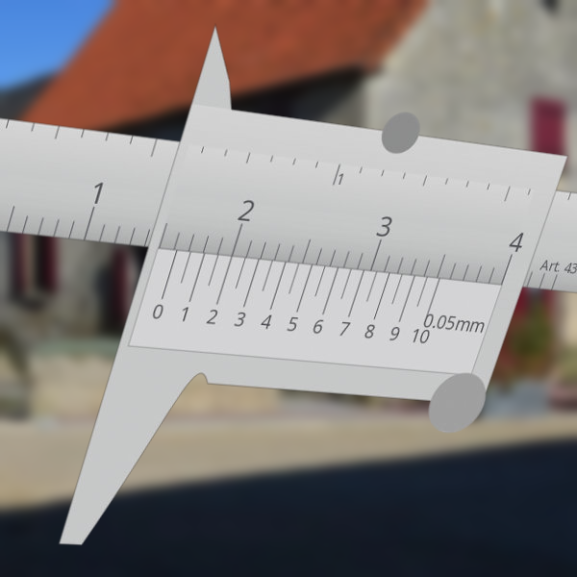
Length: mm 16.2
